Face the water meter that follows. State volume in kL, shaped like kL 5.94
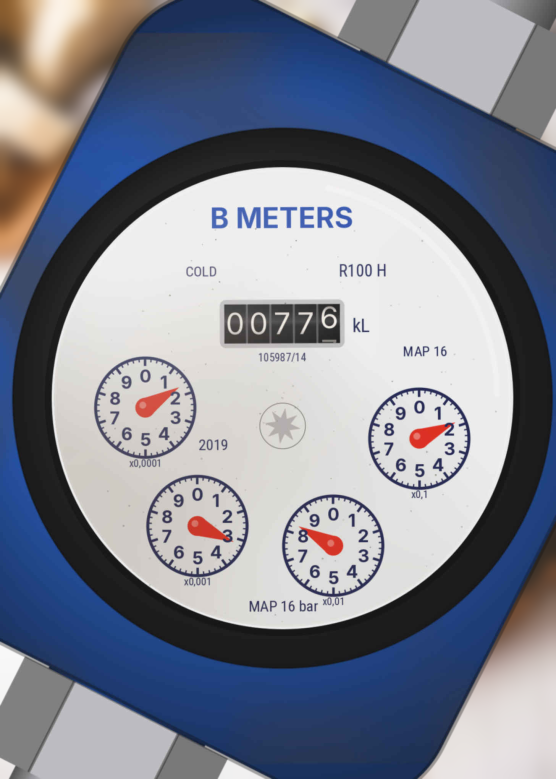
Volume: kL 776.1831
